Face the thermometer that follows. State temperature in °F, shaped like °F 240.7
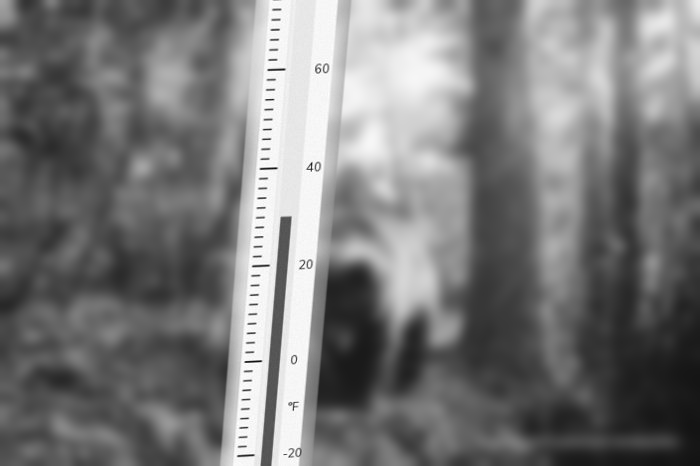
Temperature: °F 30
